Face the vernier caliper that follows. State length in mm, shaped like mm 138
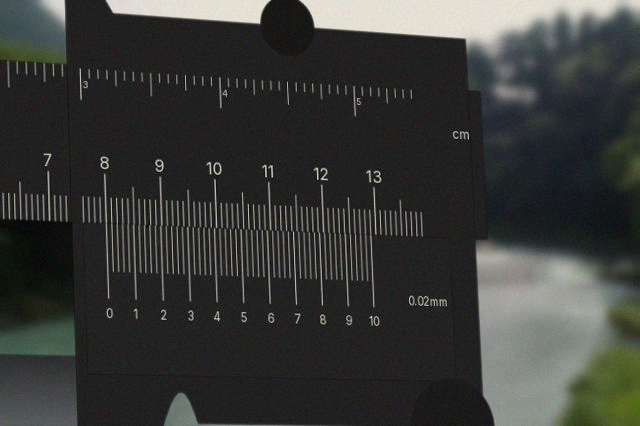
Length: mm 80.0
